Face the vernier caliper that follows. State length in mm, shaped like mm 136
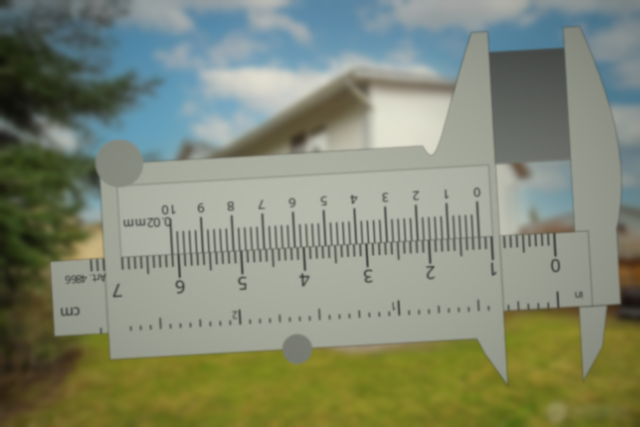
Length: mm 12.0
